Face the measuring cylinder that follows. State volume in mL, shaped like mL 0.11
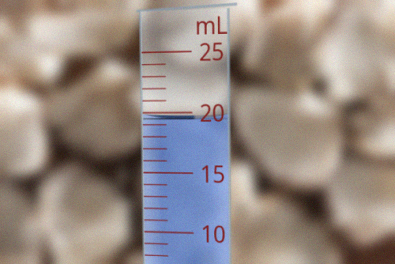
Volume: mL 19.5
